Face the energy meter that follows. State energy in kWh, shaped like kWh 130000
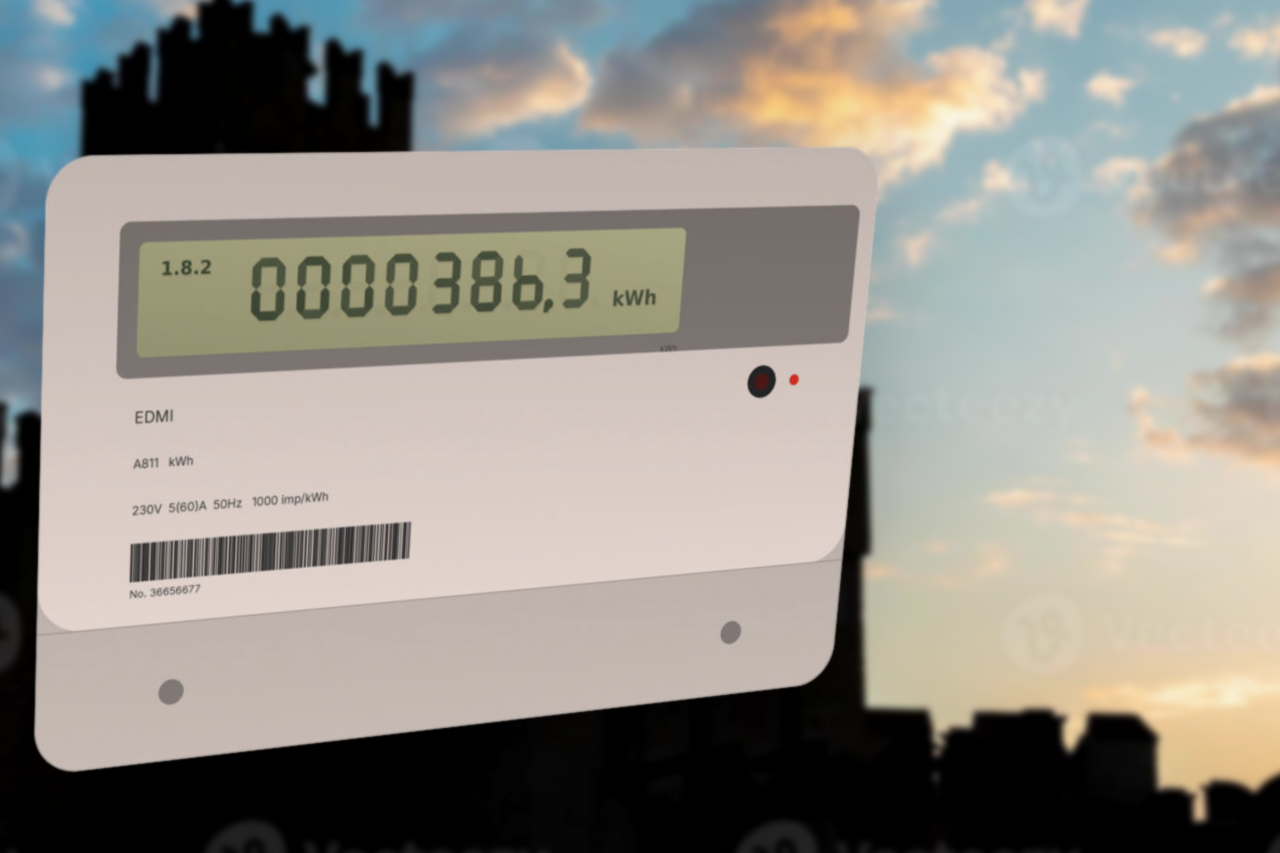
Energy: kWh 386.3
